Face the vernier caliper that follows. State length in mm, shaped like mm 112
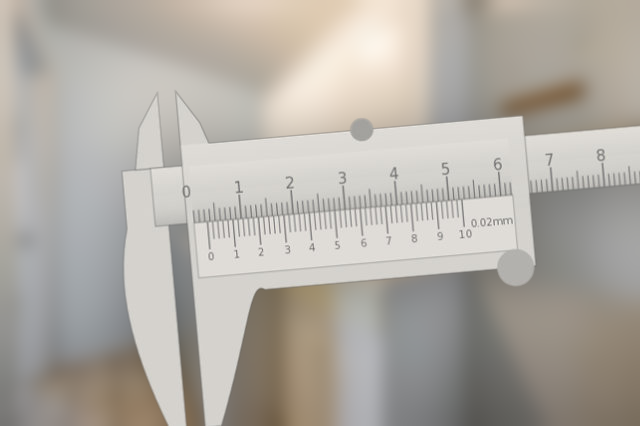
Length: mm 3.5
